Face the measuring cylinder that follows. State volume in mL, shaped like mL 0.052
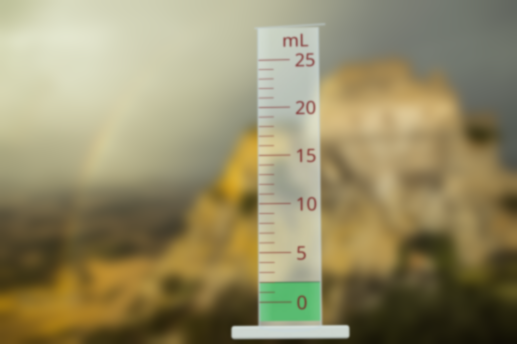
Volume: mL 2
